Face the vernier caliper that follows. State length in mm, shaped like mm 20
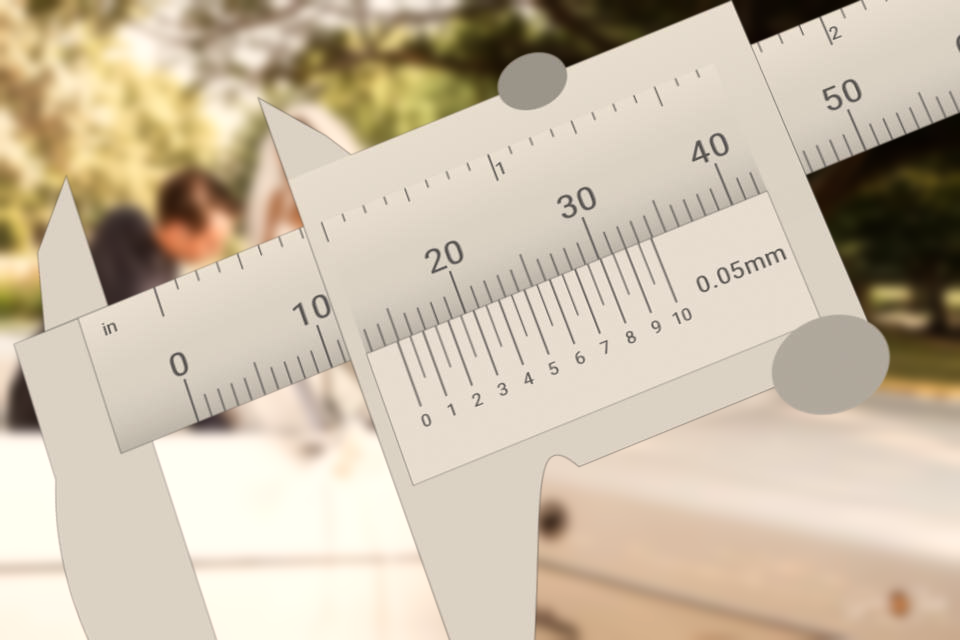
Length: mm 14.9
